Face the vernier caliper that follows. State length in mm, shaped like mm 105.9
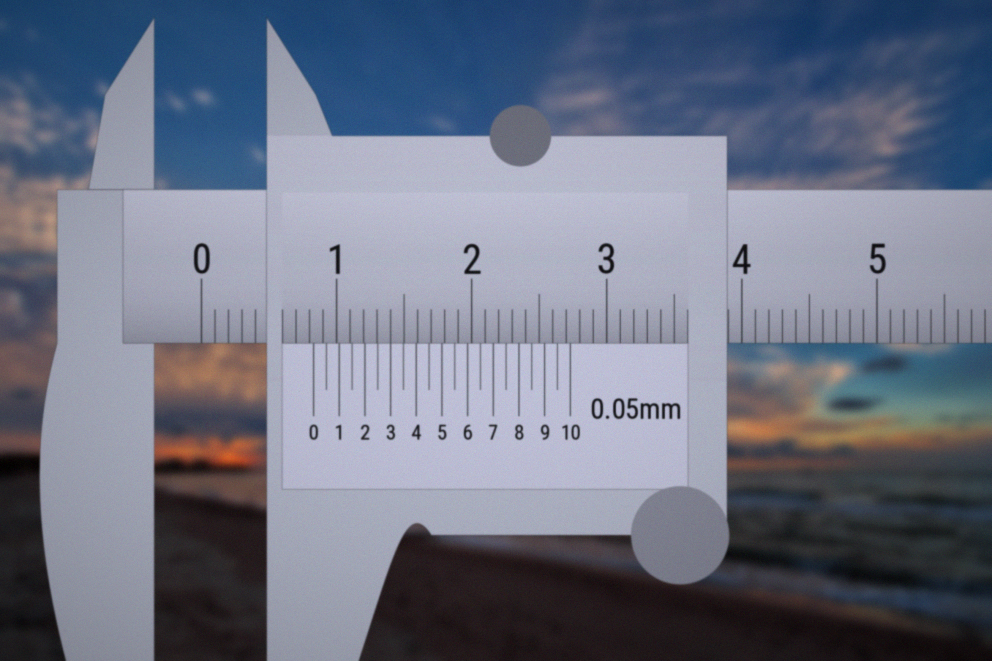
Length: mm 8.3
